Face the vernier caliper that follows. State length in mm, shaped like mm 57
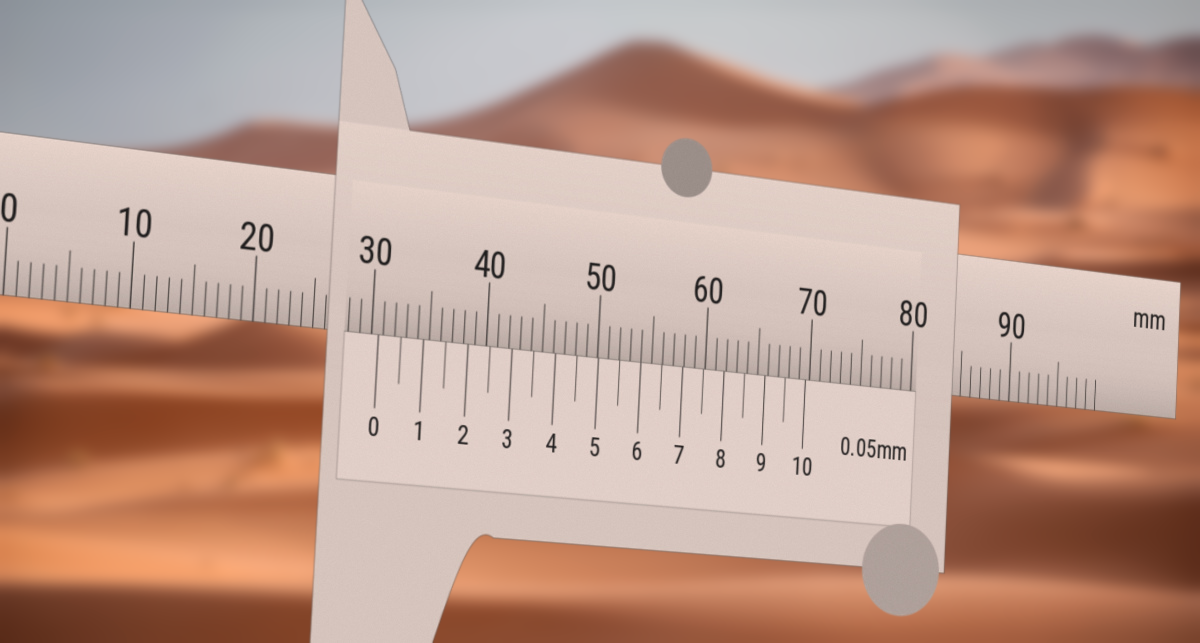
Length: mm 30.6
